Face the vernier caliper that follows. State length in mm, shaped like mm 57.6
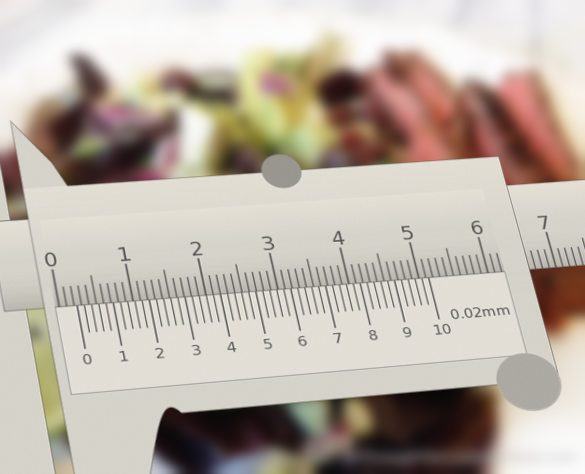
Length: mm 2.4
